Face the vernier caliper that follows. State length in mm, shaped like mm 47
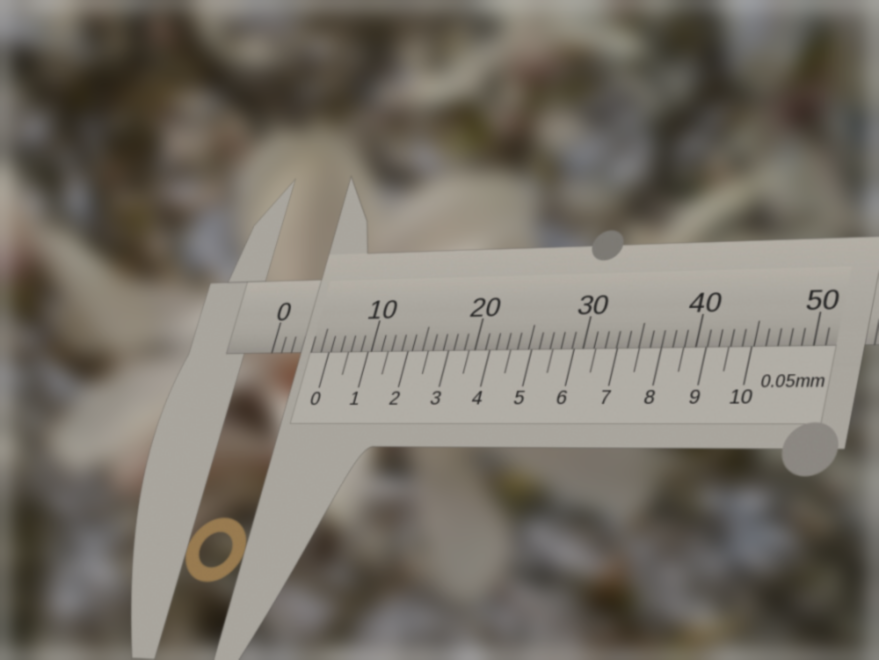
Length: mm 5.8
